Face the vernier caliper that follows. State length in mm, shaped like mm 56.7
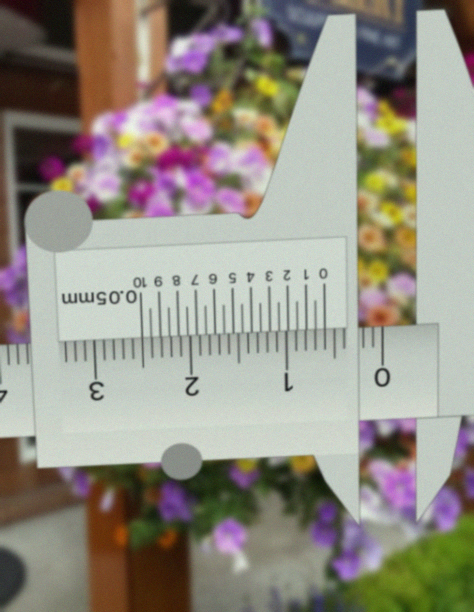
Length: mm 6.0
